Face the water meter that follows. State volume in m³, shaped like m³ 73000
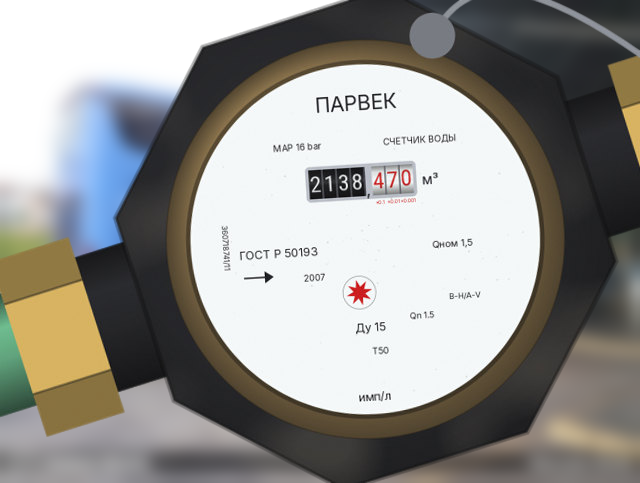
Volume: m³ 2138.470
